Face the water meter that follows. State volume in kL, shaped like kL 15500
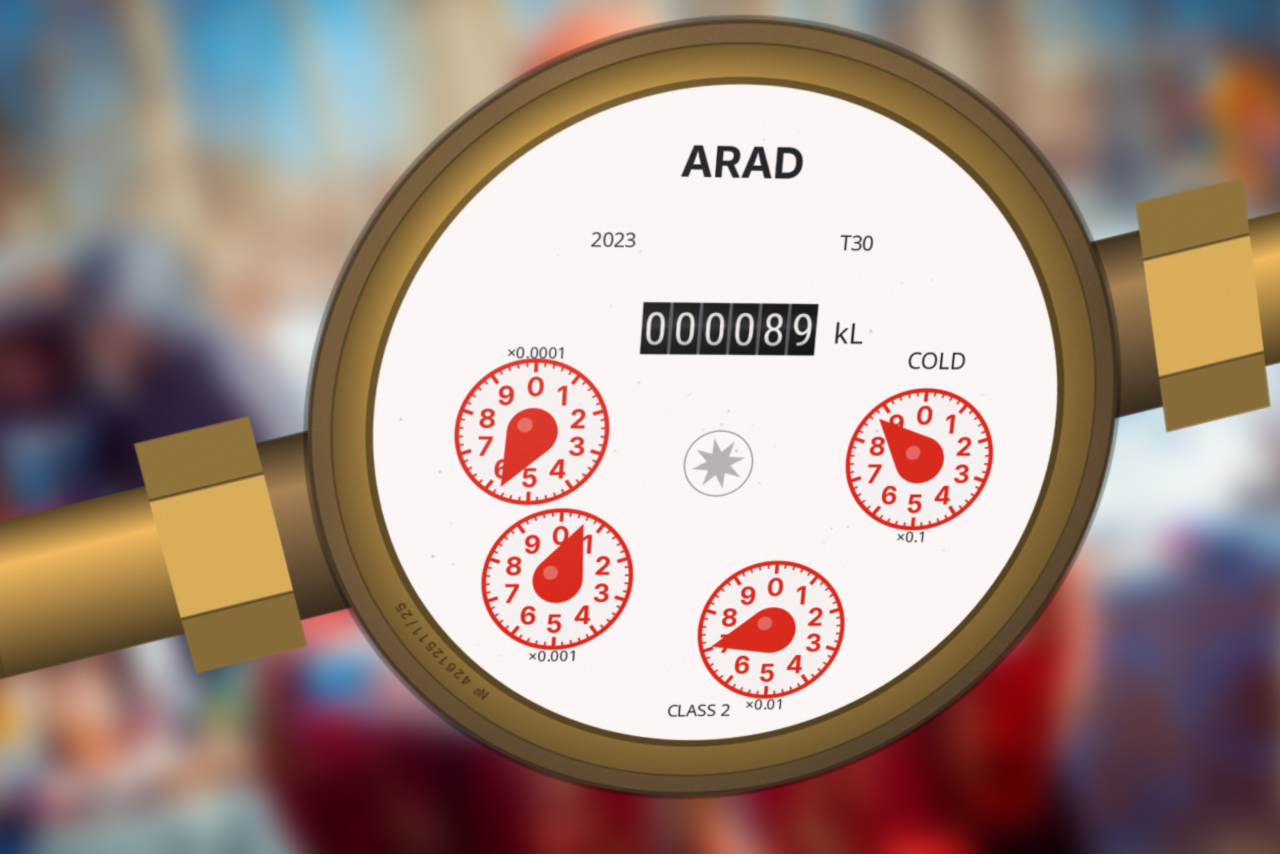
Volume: kL 89.8705
